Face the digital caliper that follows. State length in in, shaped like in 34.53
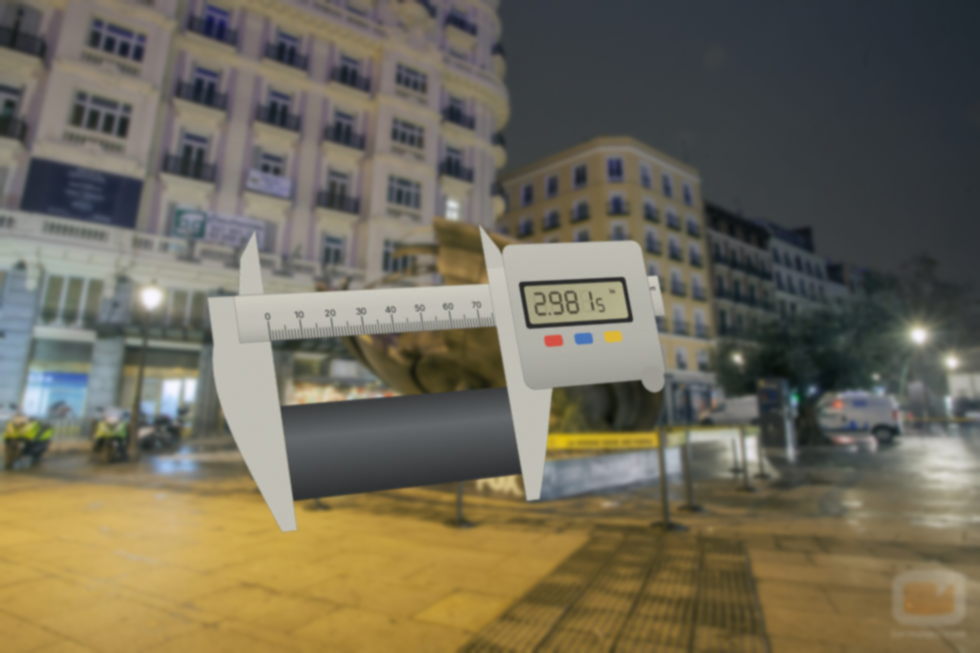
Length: in 2.9815
